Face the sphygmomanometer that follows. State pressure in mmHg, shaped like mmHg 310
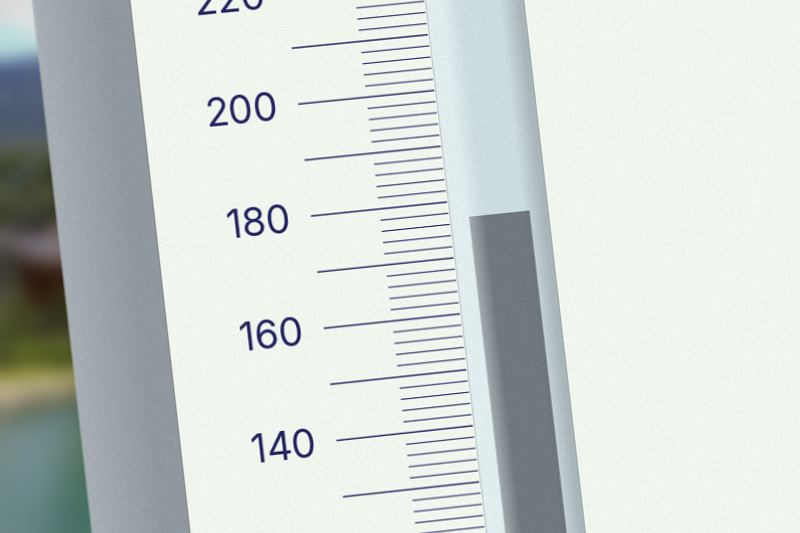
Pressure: mmHg 177
